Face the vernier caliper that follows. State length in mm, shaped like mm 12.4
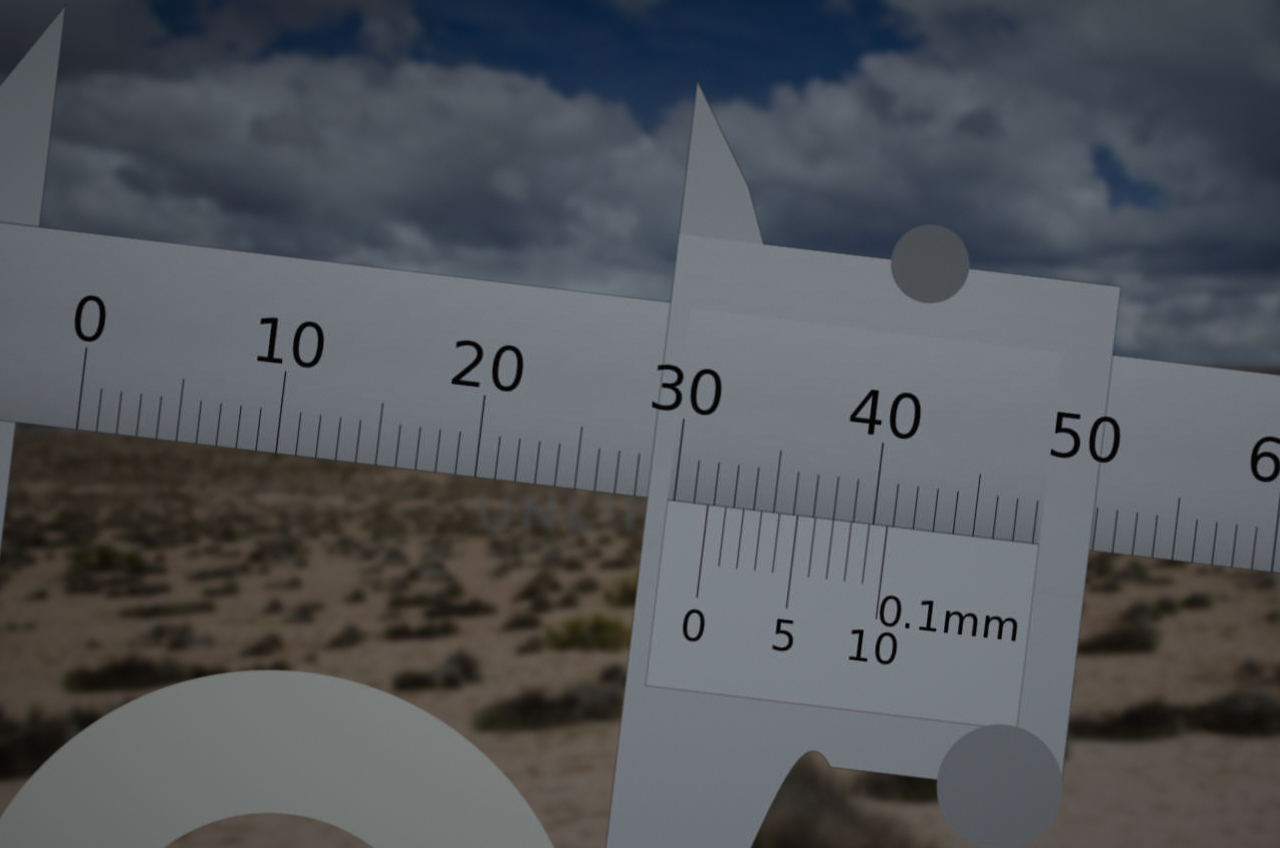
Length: mm 31.7
